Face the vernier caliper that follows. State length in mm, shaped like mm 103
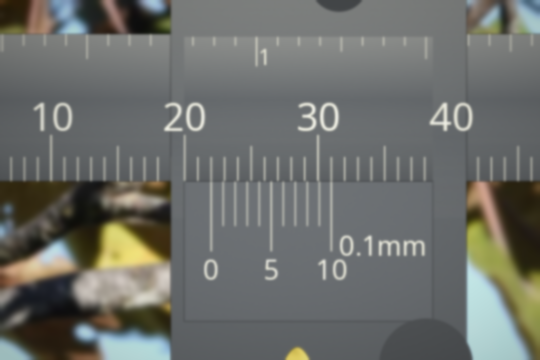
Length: mm 22.0
